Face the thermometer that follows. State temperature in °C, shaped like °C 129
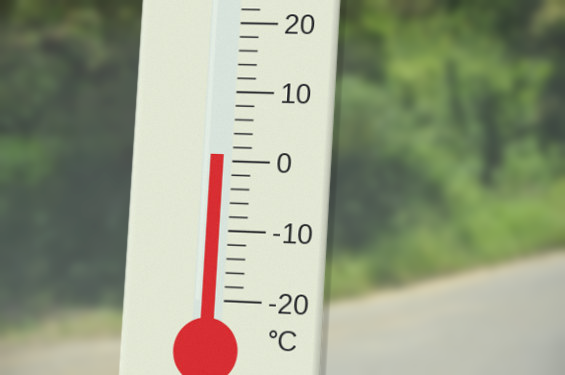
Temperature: °C 1
